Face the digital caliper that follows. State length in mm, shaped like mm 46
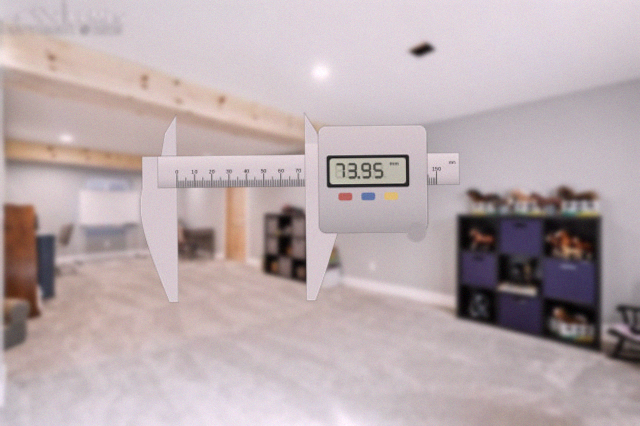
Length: mm 73.95
